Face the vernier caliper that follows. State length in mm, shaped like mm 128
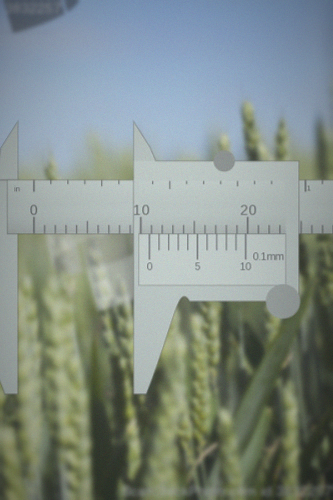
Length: mm 10.8
